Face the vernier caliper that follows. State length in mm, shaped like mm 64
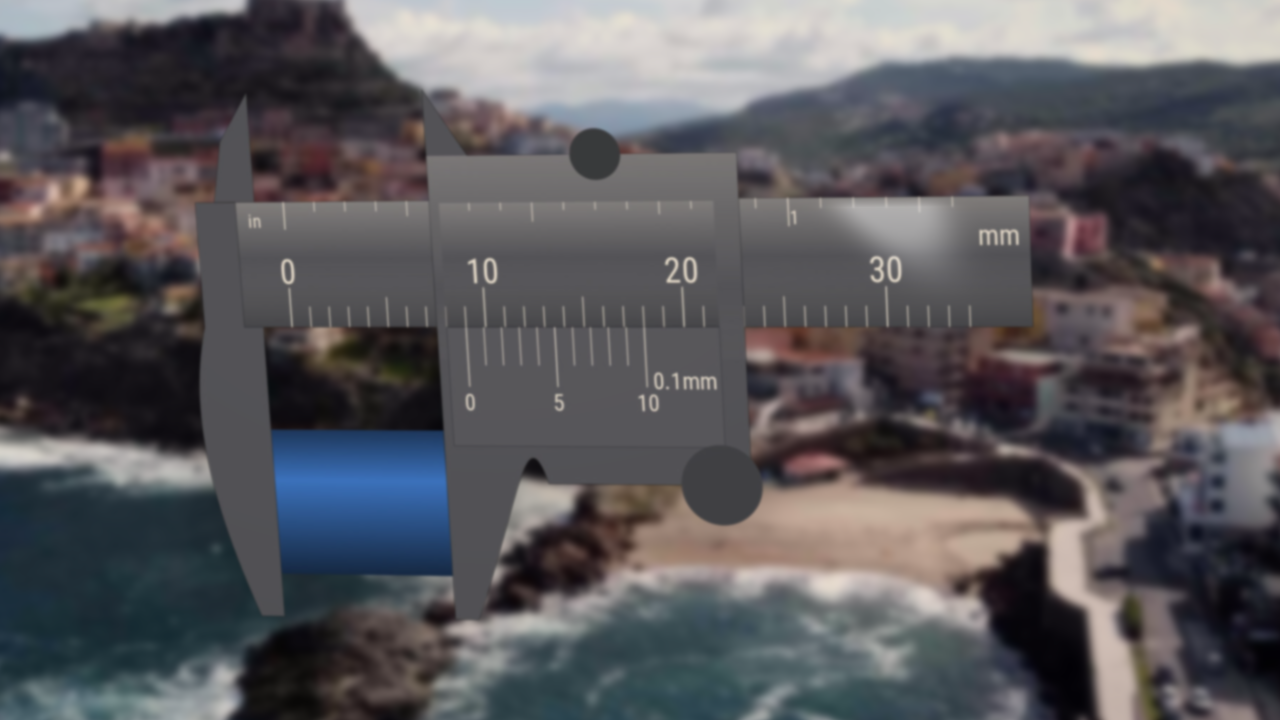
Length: mm 9.0
